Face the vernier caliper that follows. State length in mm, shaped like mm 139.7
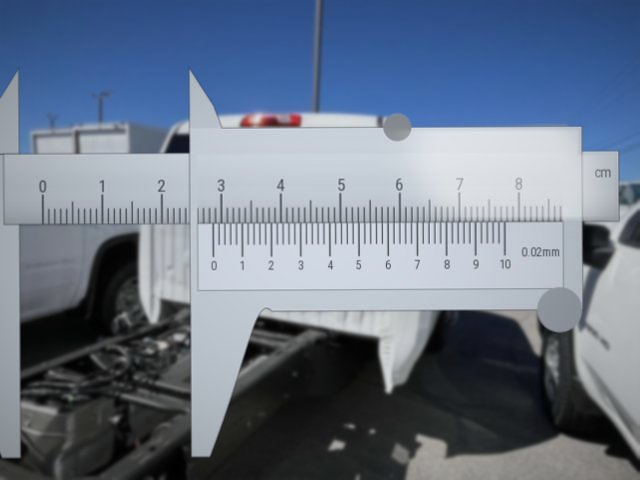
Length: mm 28.6
